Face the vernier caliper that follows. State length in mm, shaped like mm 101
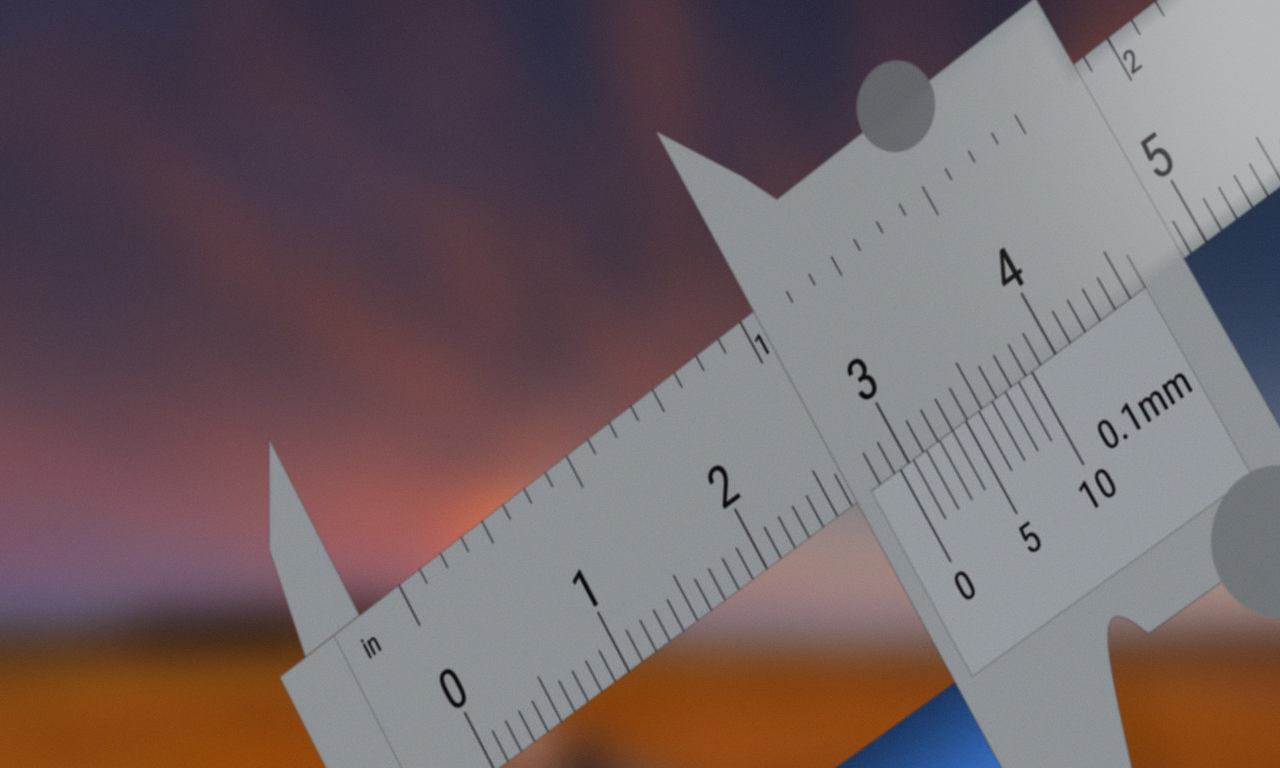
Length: mm 29.4
